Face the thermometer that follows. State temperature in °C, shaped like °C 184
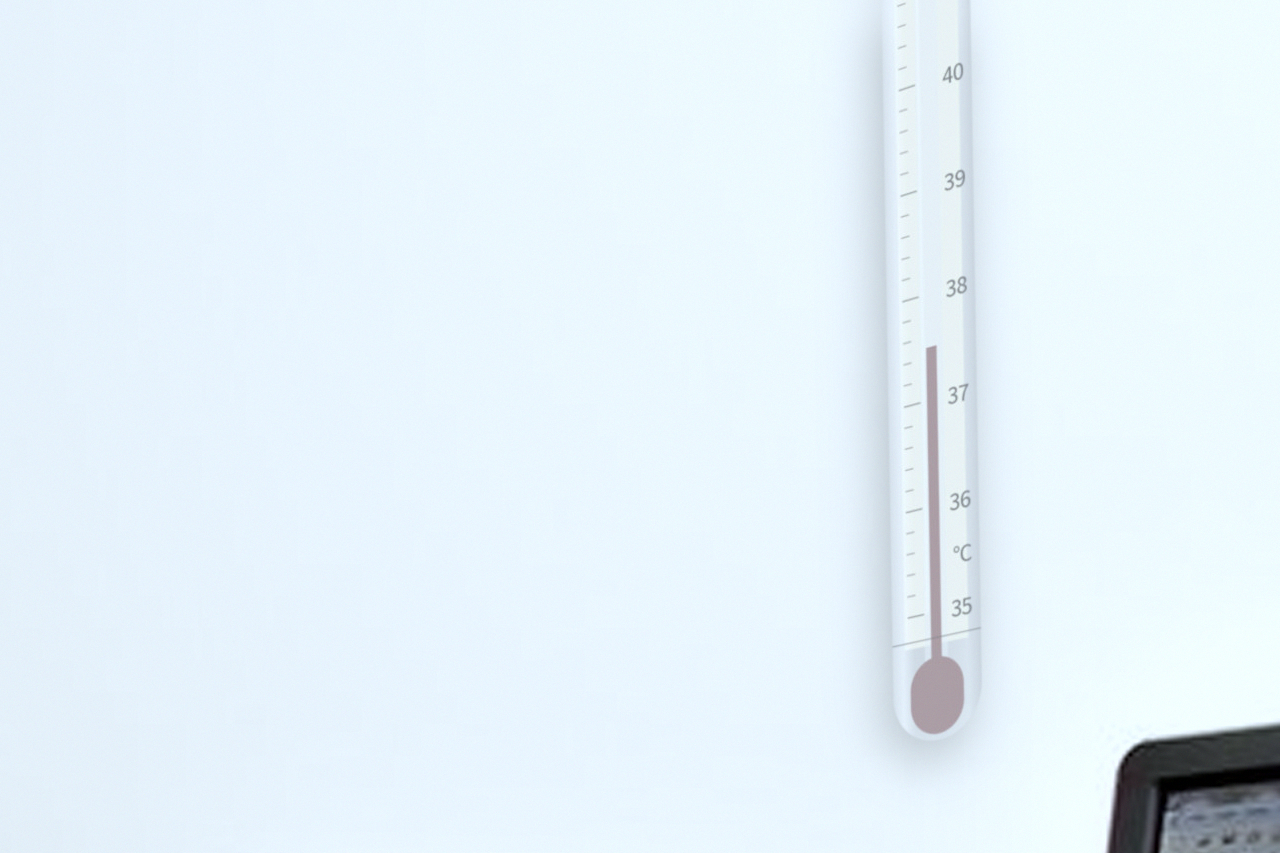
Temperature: °C 37.5
